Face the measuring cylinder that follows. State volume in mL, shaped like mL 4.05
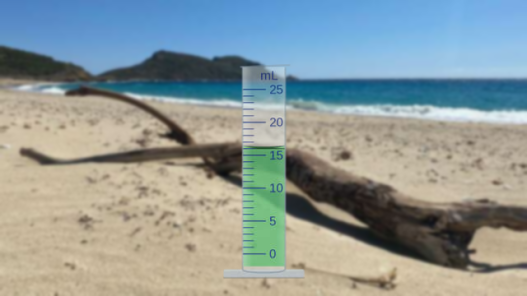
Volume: mL 16
